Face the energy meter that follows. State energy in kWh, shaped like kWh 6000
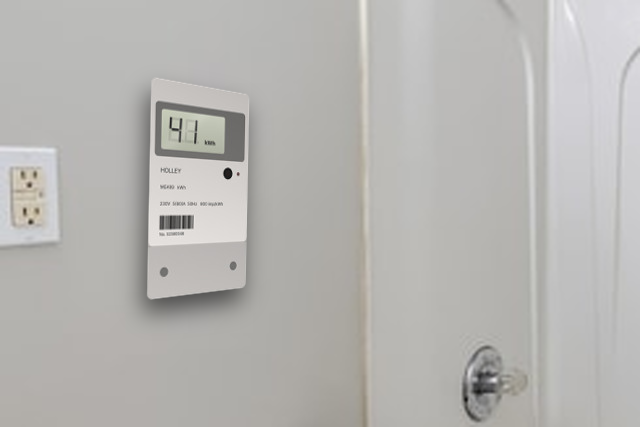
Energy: kWh 41
